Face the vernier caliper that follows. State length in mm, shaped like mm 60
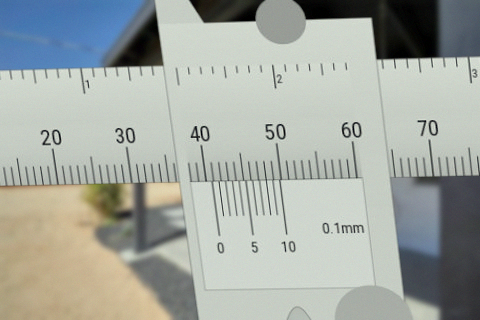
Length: mm 40.8
